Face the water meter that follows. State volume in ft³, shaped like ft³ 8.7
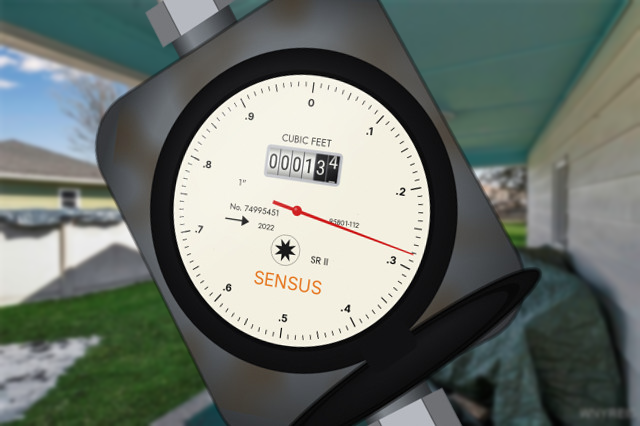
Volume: ft³ 134.28
